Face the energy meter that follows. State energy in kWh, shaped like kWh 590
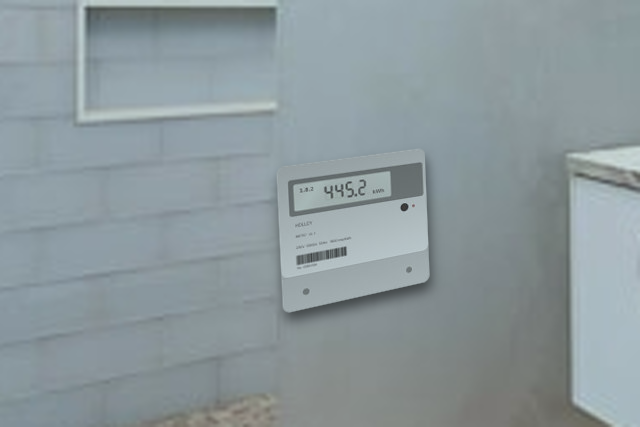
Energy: kWh 445.2
